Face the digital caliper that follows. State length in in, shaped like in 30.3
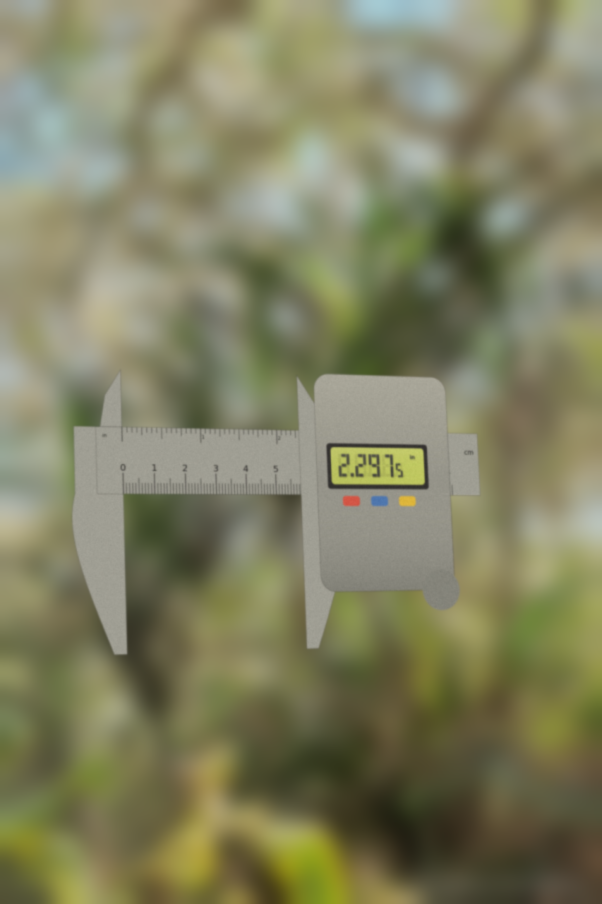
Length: in 2.2975
